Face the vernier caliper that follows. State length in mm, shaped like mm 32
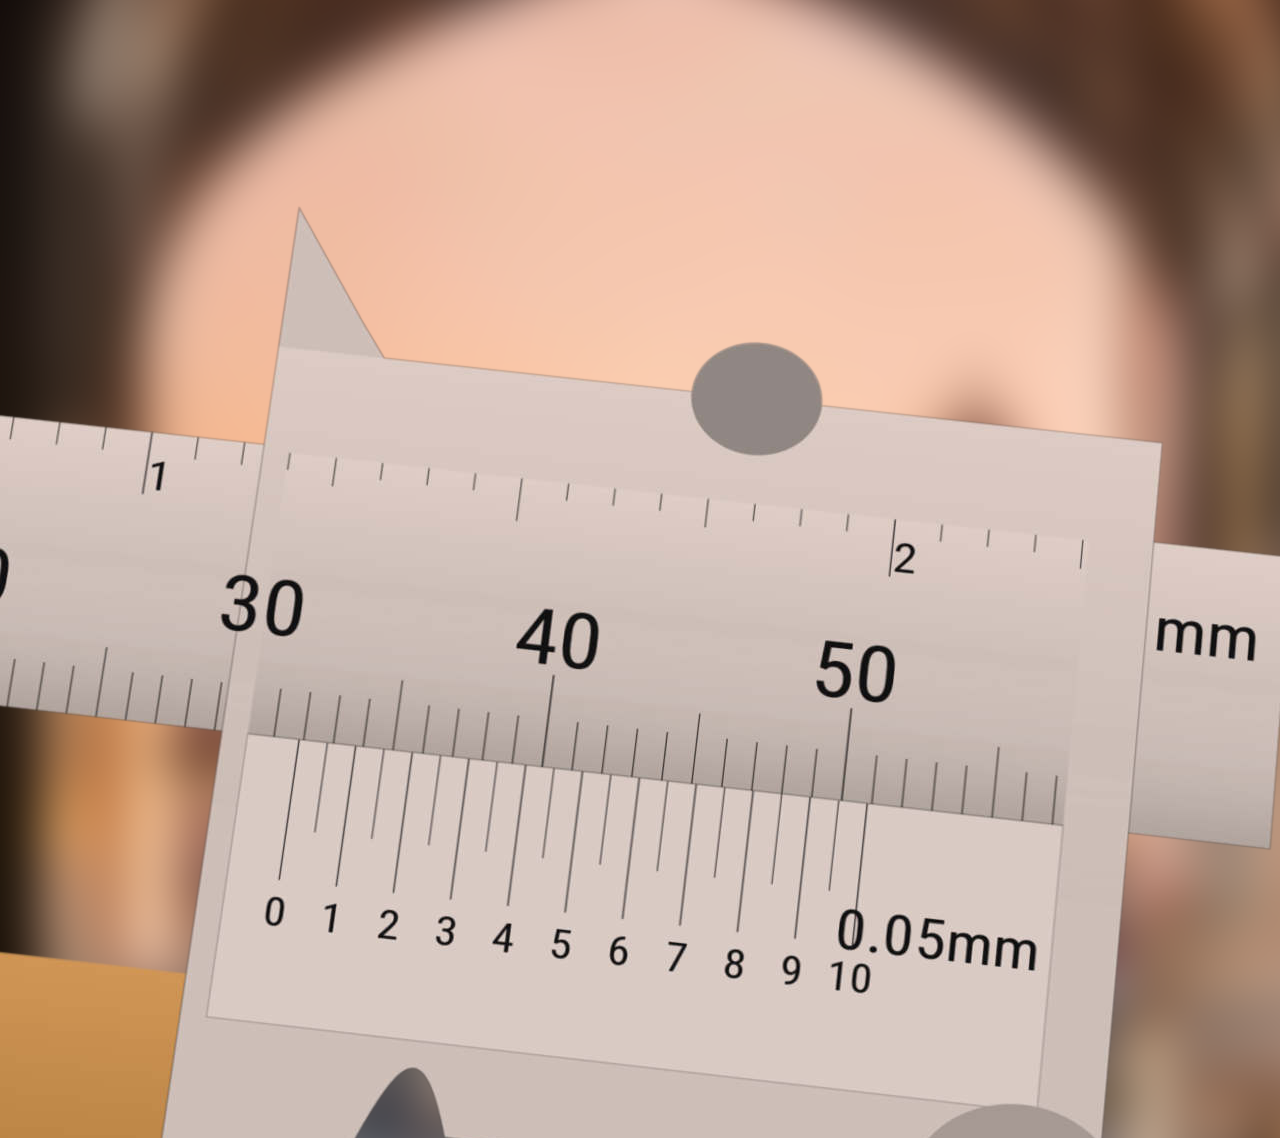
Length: mm 31.85
